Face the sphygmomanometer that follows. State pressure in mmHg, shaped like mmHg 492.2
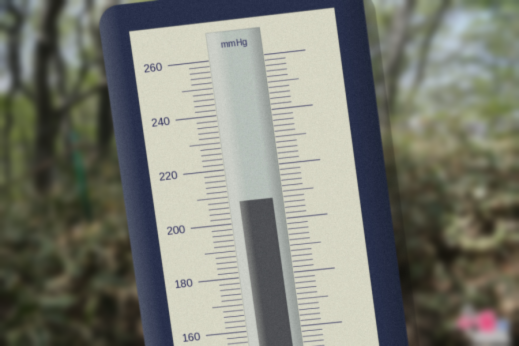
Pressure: mmHg 208
